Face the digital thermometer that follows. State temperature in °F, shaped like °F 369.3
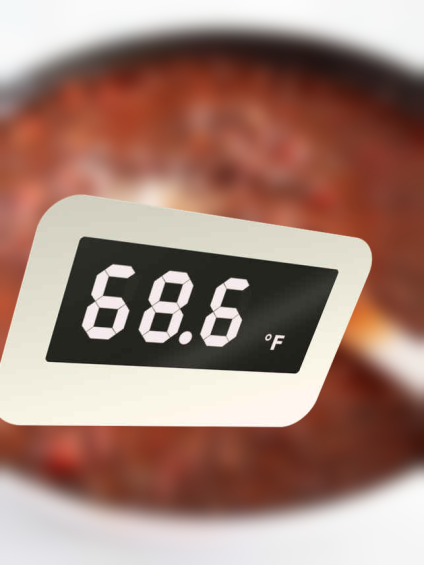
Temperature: °F 68.6
